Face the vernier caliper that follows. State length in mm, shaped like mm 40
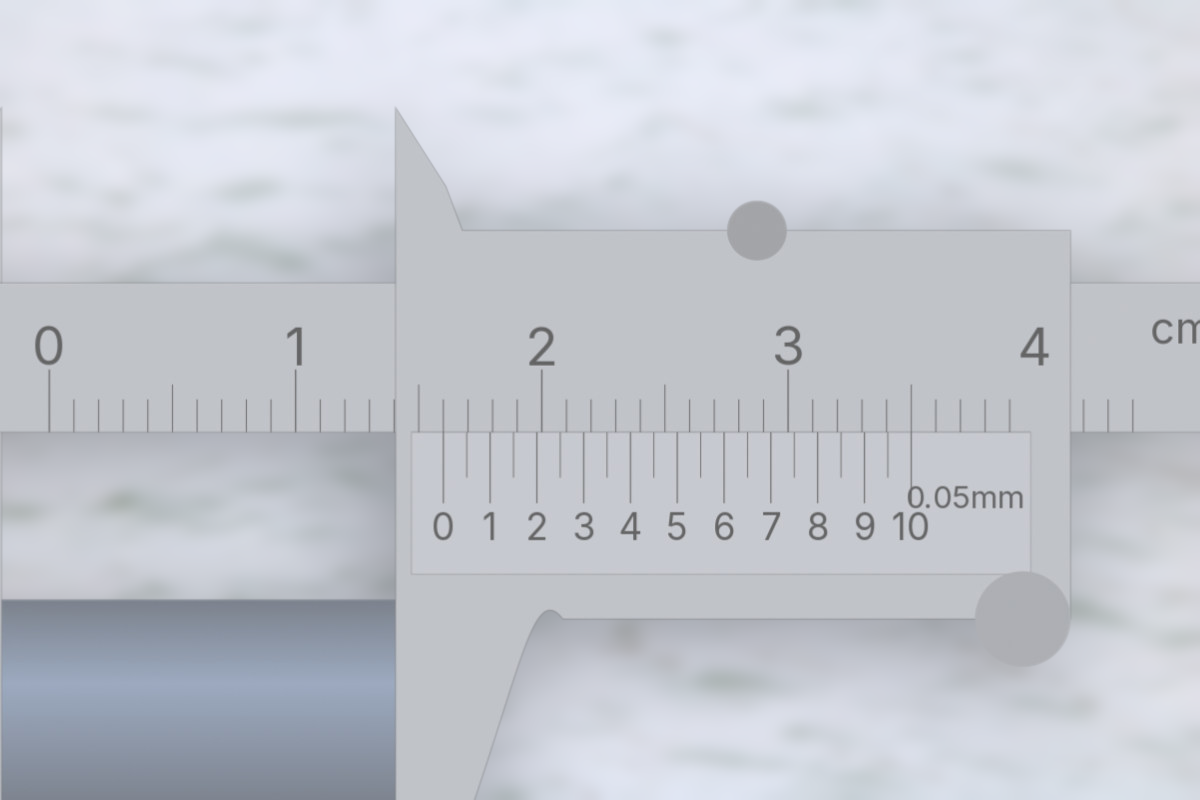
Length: mm 16.00
